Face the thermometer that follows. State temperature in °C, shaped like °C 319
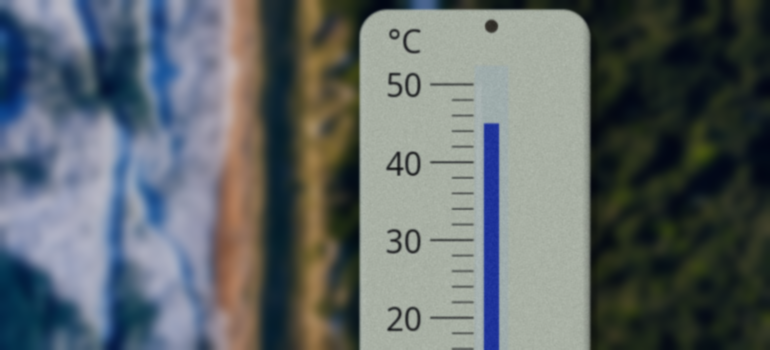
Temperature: °C 45
